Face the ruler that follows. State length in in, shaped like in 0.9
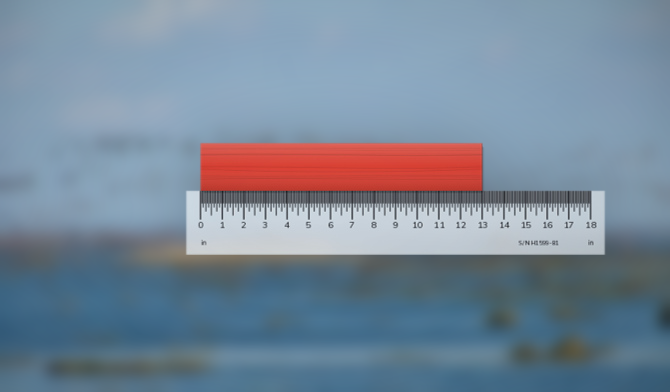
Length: in 13
